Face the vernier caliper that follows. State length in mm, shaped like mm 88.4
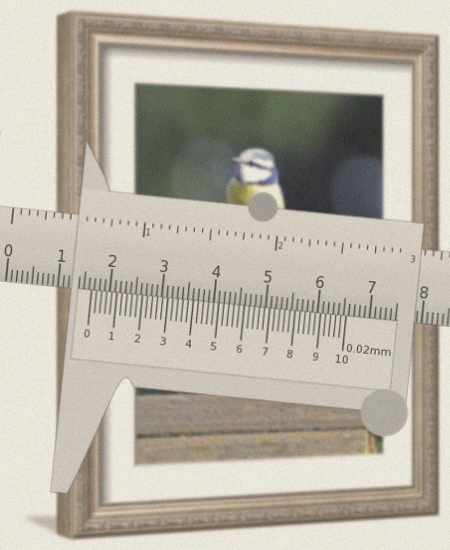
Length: mm 16.5
